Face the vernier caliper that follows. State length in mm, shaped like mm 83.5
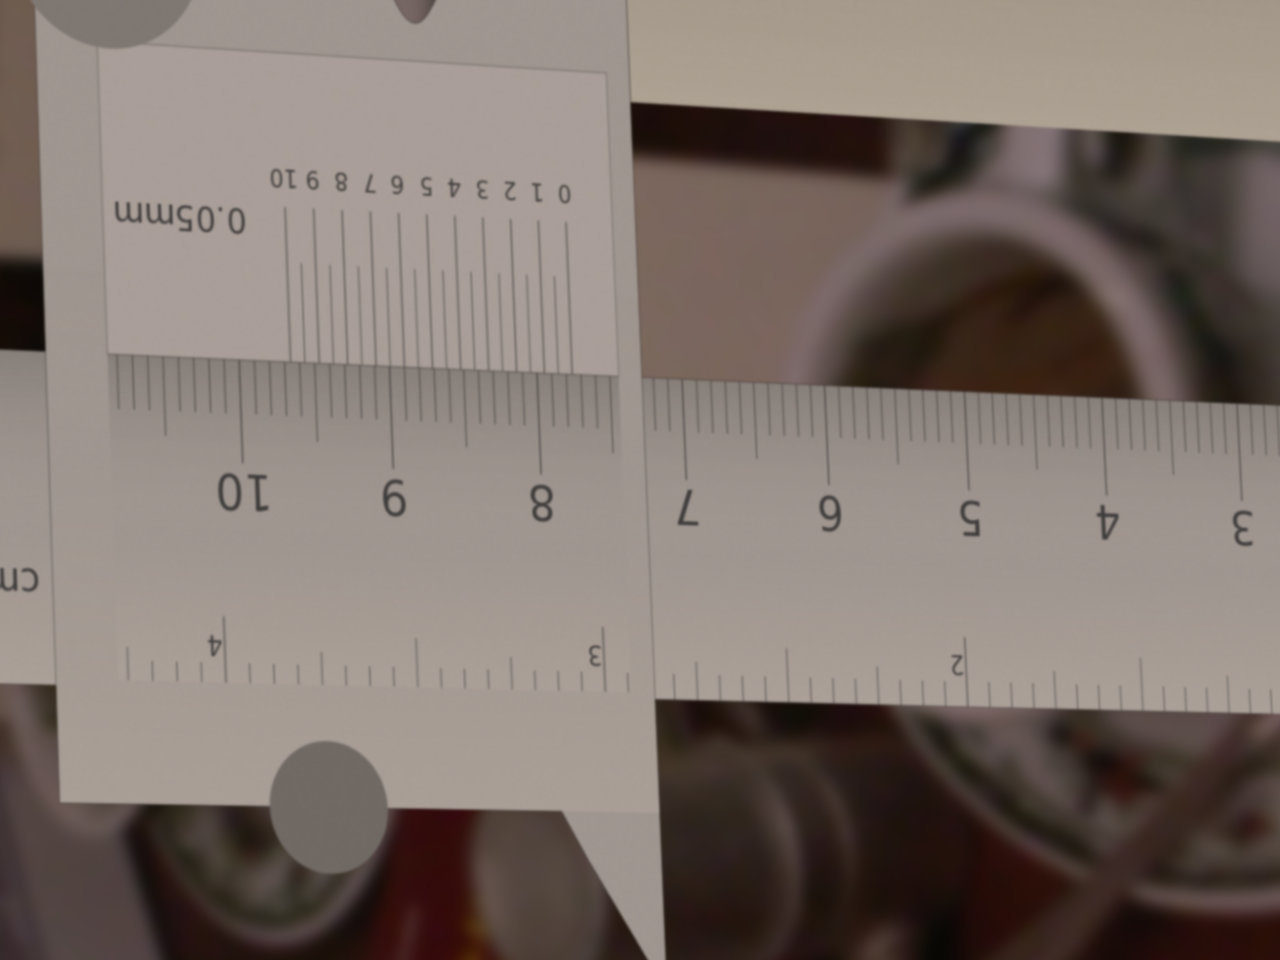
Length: mm 77.6
